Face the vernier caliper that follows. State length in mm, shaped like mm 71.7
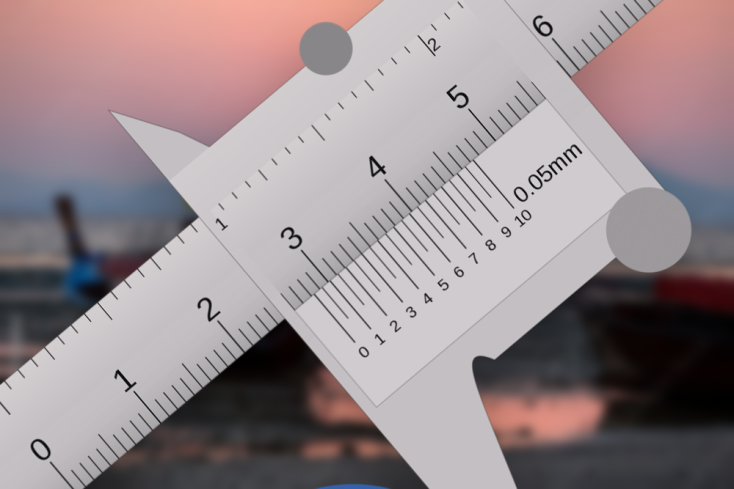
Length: mm 28.3
